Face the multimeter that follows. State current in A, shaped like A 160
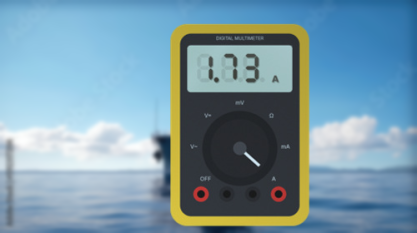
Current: A 1.73
